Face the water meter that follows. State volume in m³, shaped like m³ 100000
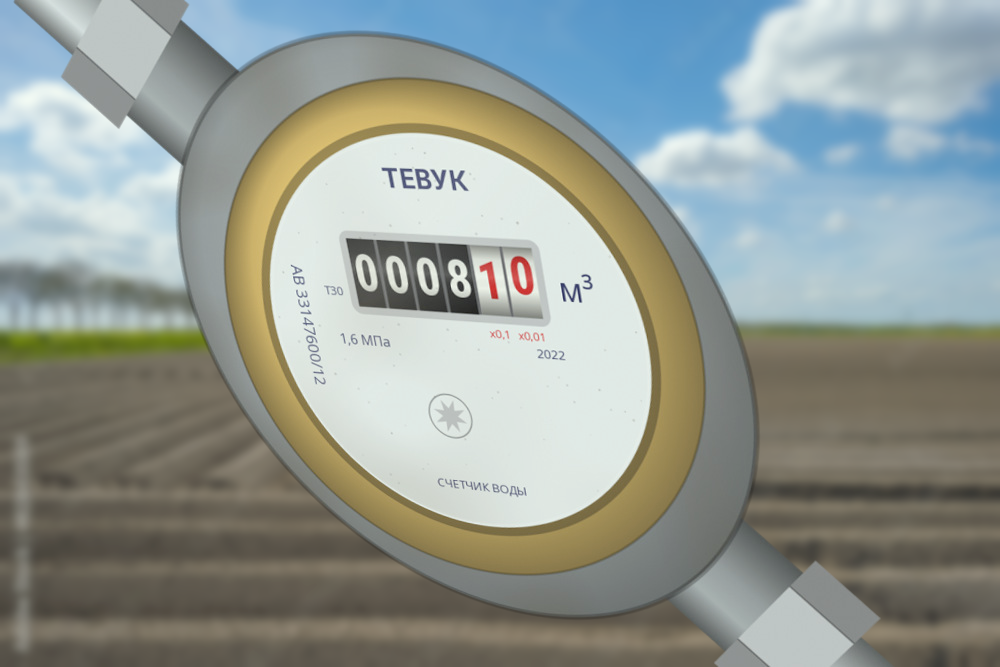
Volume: m³ 8.10
